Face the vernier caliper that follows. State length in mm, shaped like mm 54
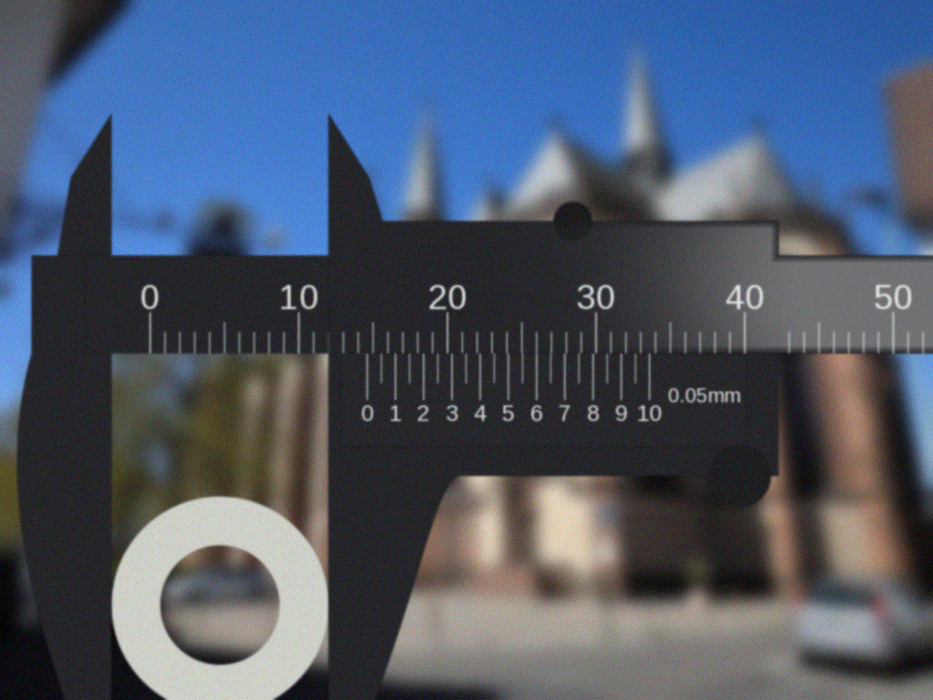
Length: mm 14.6
